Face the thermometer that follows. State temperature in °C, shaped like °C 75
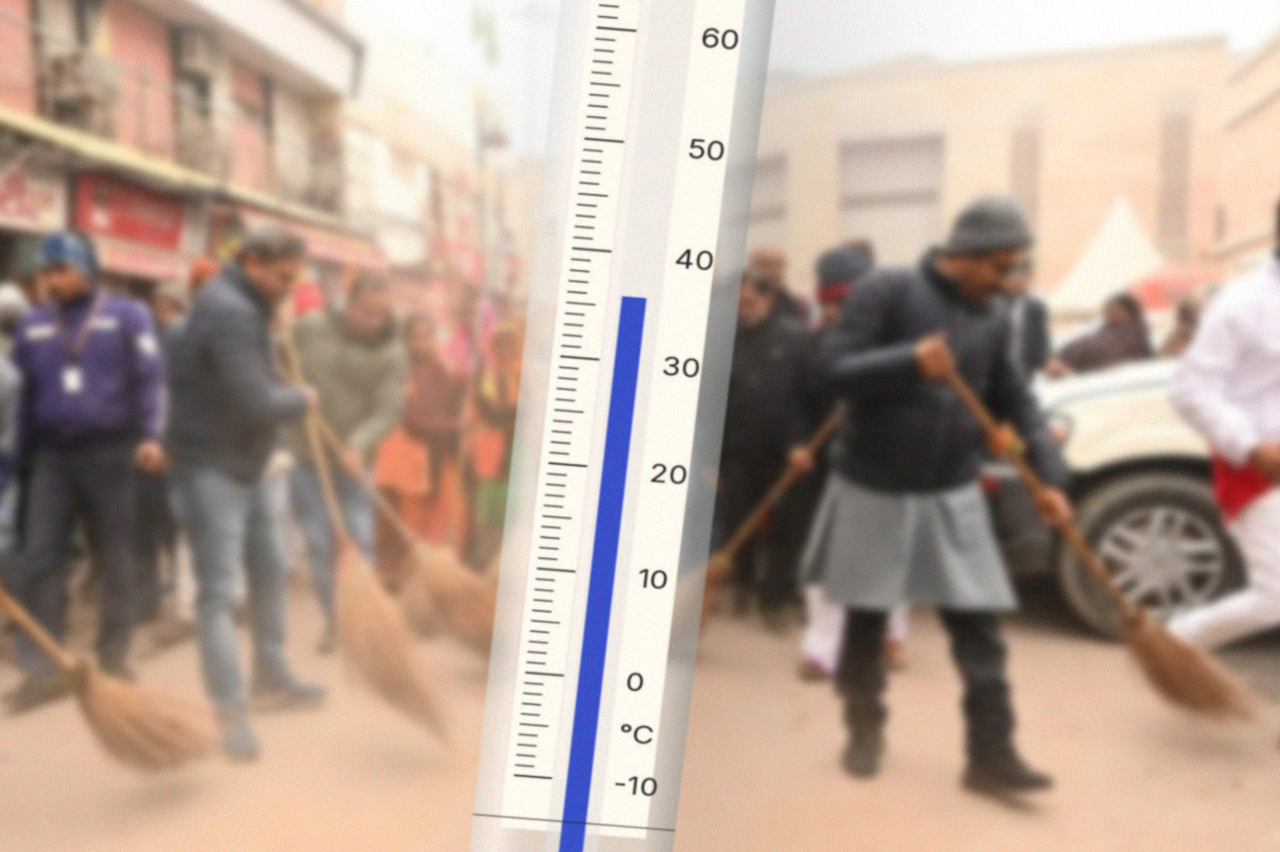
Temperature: °C 36
